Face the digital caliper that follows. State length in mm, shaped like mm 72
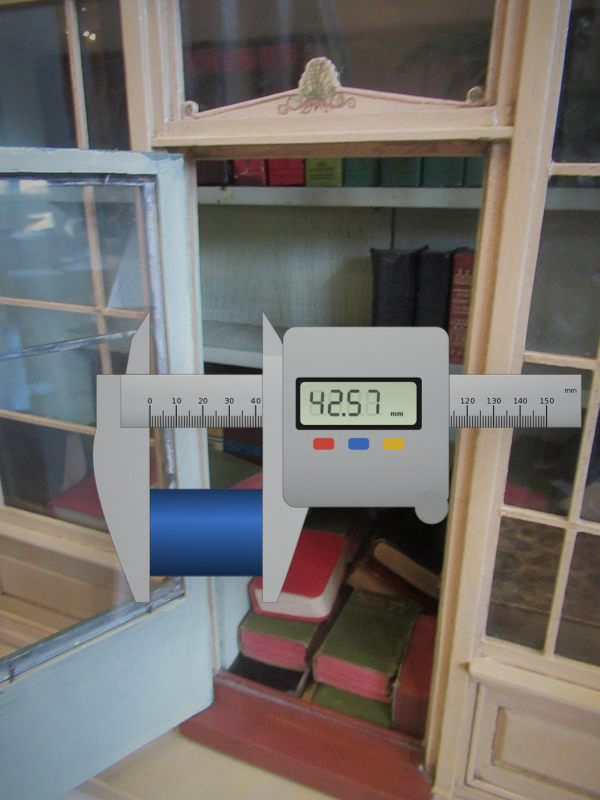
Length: mm 42.57
